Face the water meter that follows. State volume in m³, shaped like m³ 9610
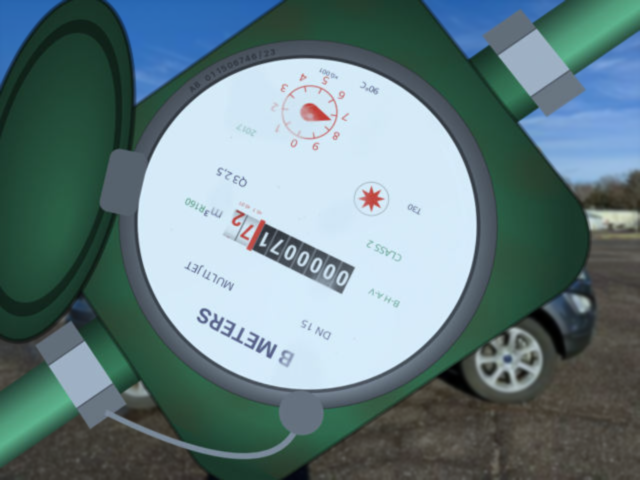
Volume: m³ 71.717
